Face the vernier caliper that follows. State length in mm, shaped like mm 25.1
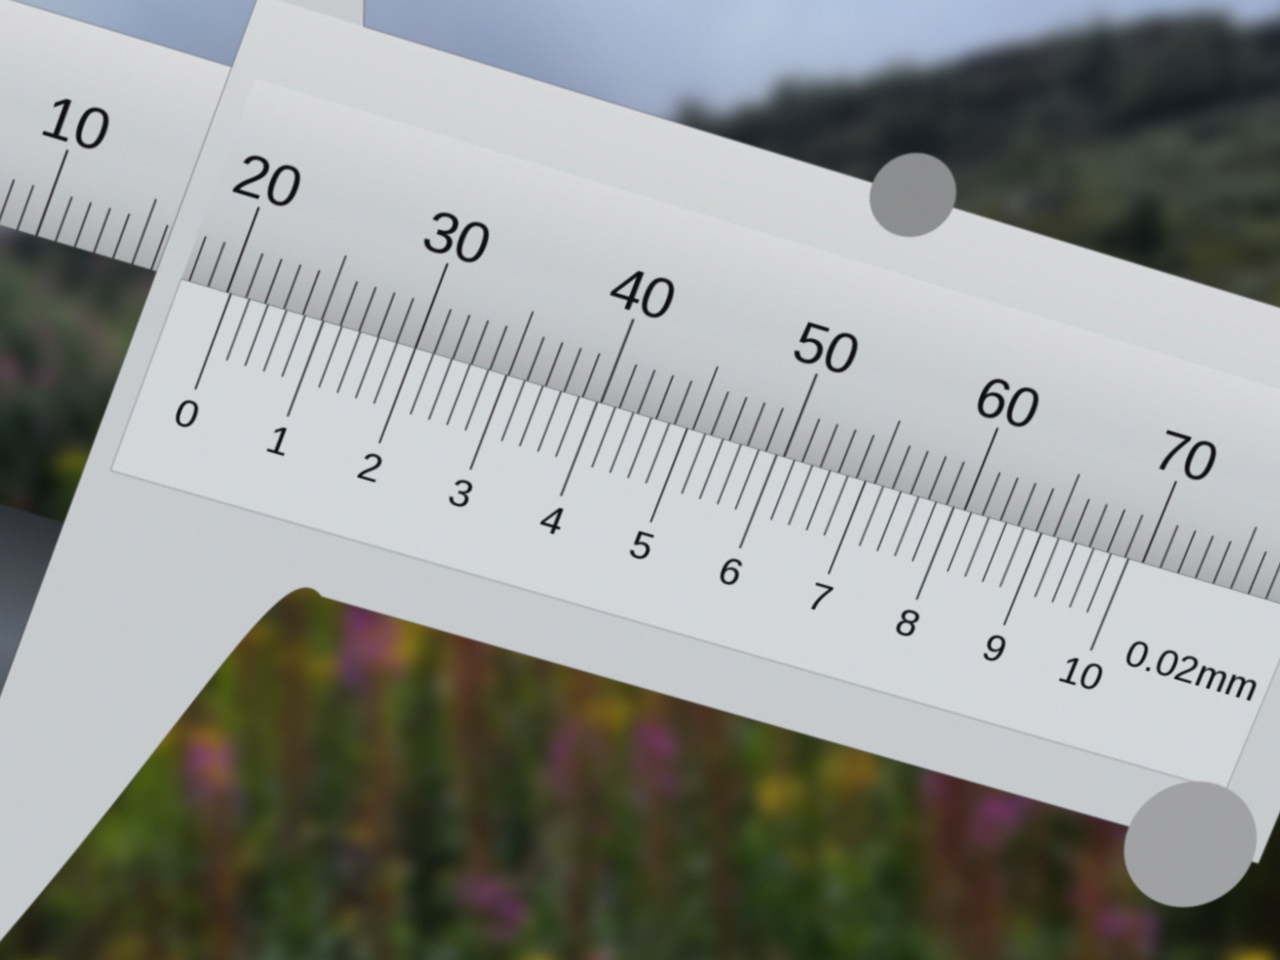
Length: mm 20.2
